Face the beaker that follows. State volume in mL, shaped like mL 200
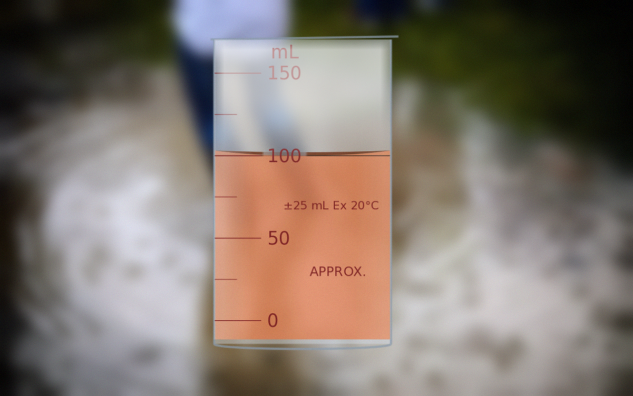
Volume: mL 100
